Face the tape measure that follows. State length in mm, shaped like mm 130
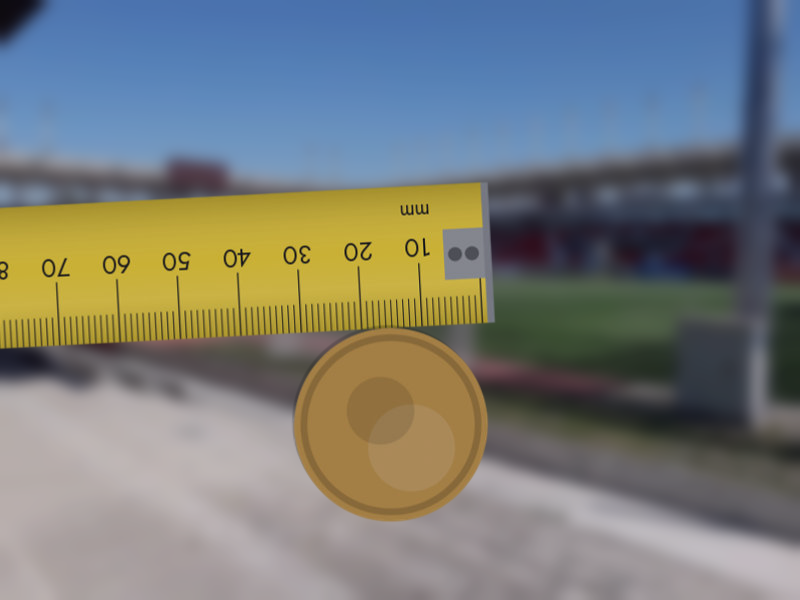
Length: mm 32
